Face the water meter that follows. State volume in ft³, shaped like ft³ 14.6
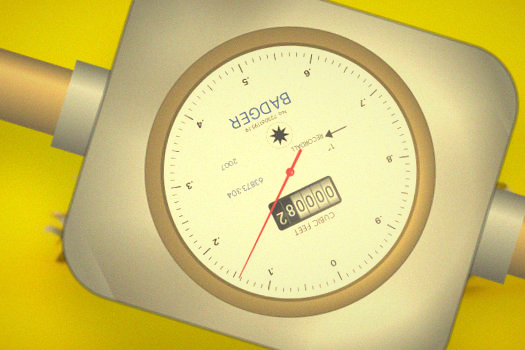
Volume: ft³ 82.14
